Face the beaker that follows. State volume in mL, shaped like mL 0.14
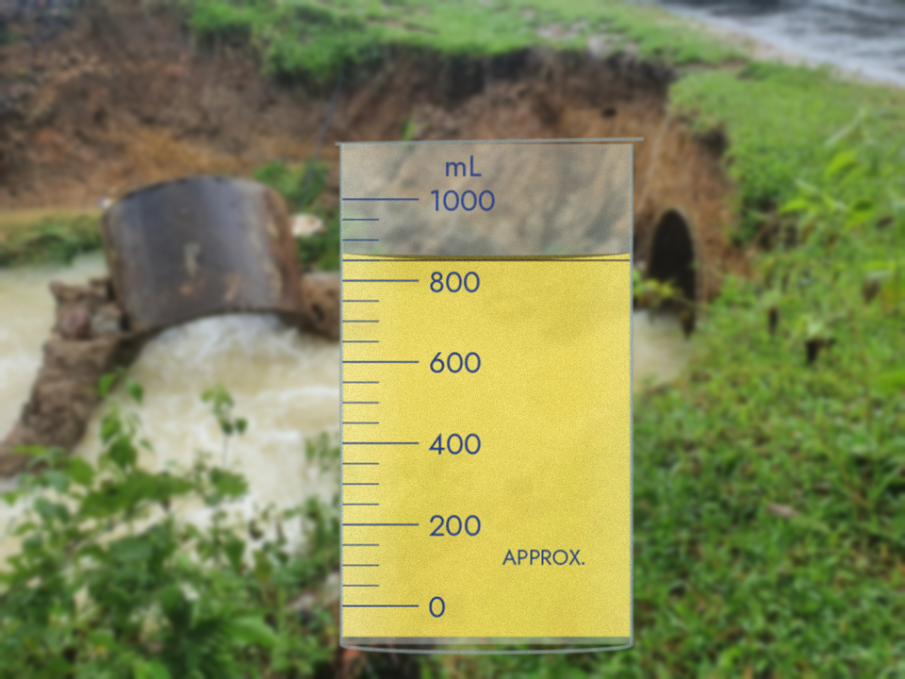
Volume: mL 850
